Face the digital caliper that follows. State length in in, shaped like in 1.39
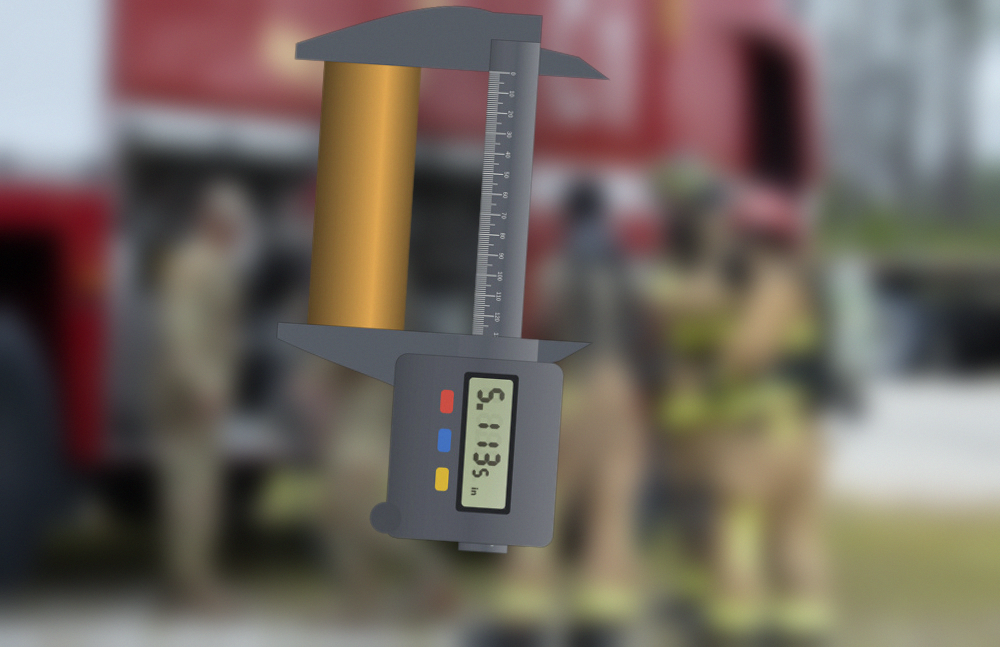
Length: in 5.1135
